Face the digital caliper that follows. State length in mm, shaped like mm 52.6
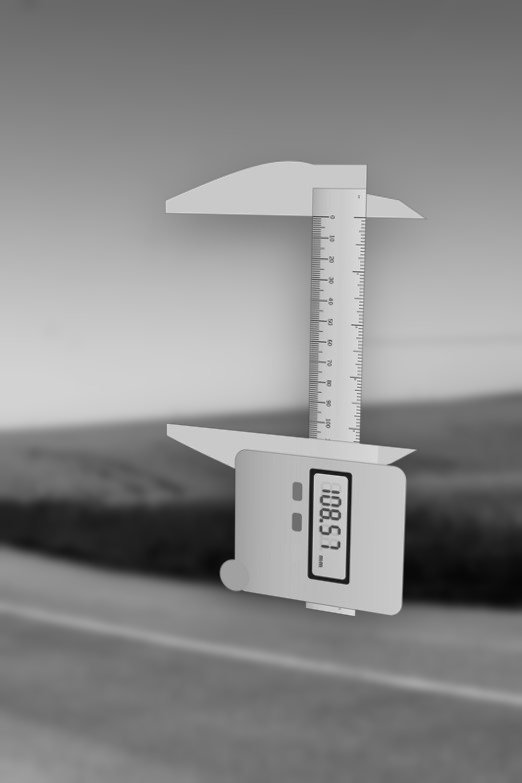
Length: mm 108.57
